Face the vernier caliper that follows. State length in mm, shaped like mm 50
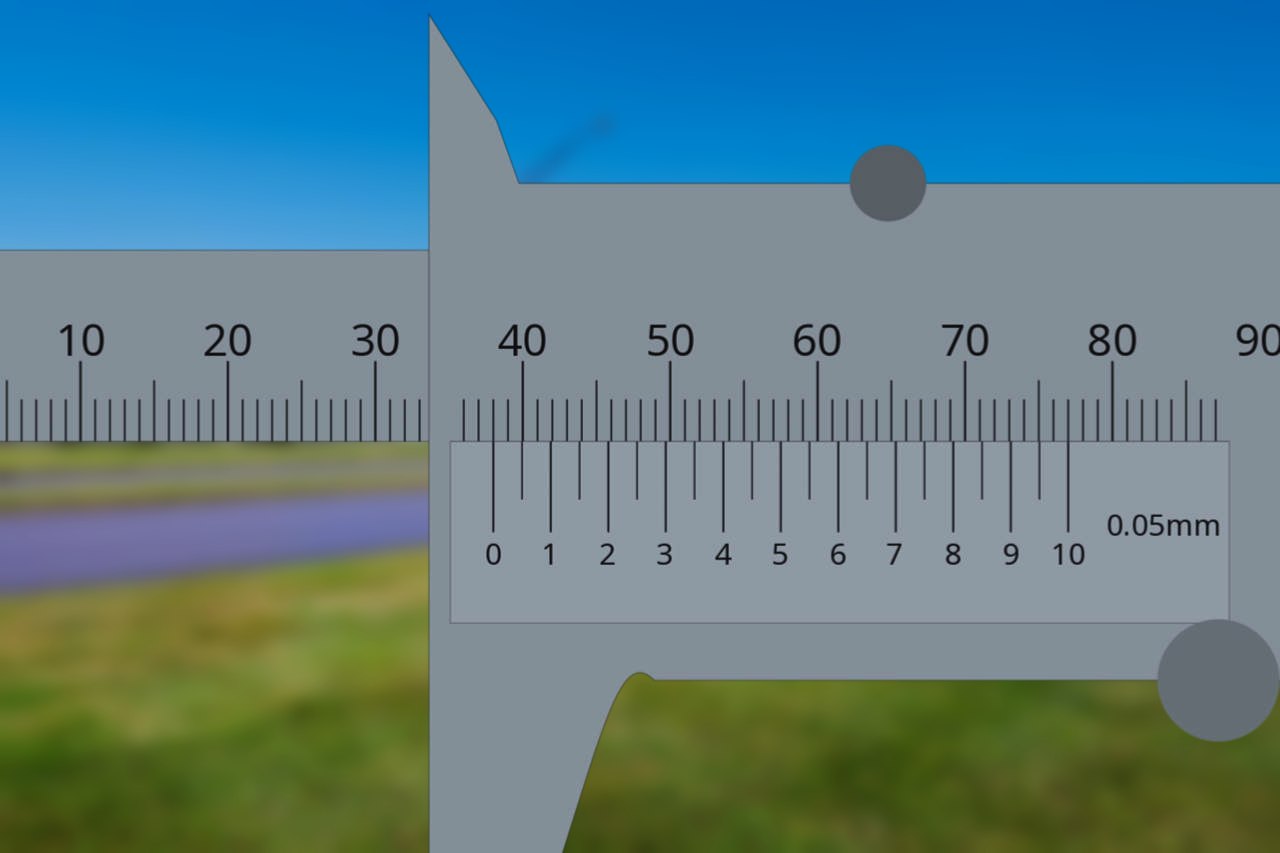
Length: mm 38.0
